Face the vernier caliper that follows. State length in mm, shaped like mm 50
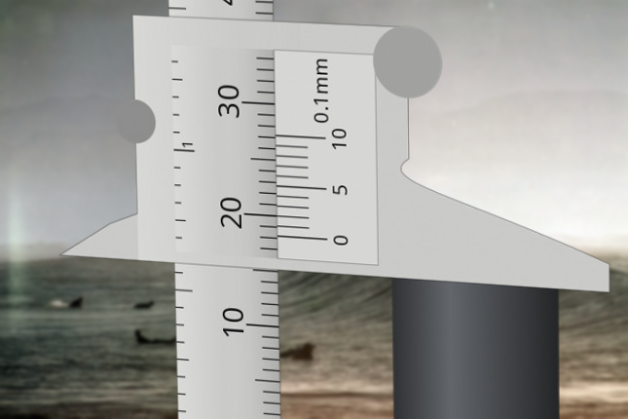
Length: mm 18.2
